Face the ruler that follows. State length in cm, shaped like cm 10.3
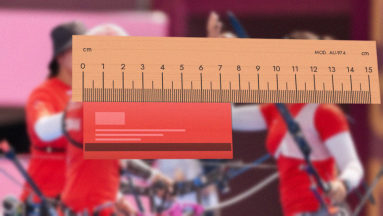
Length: cm 7.5
